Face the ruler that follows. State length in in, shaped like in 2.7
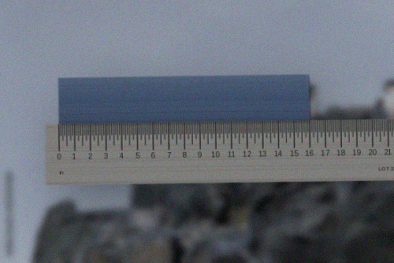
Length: in 16
